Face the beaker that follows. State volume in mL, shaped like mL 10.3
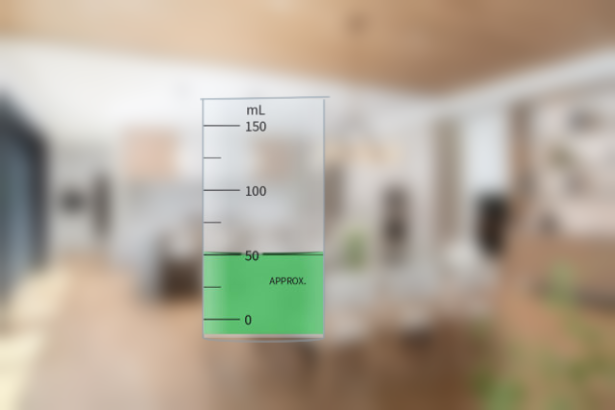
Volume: mL 50
